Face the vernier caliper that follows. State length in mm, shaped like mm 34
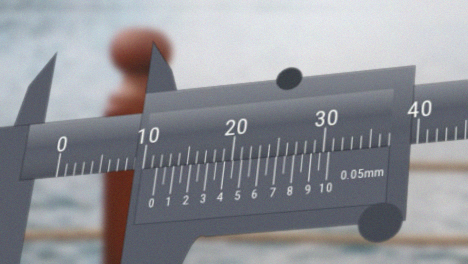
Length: mm 11.6
